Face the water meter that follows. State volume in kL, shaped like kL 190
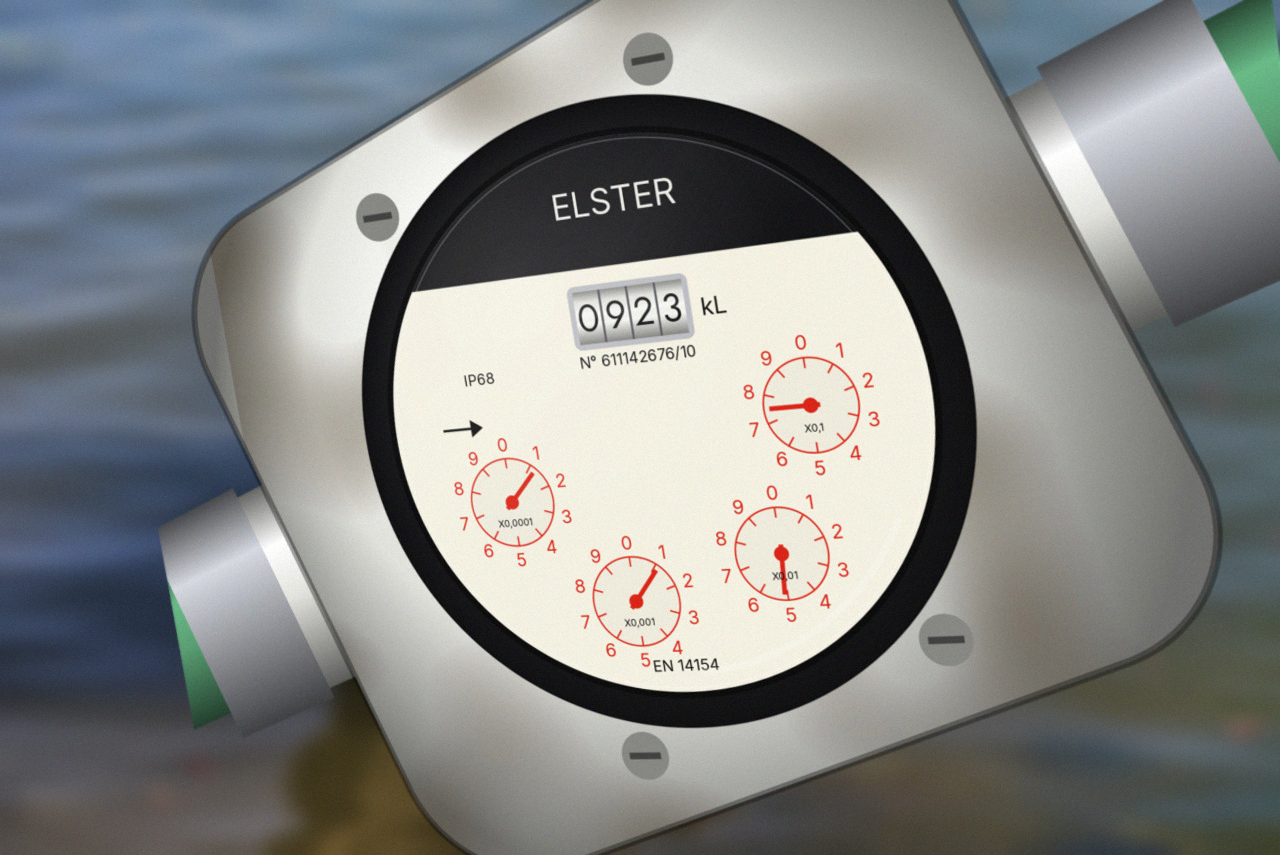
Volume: kL 923.7511
